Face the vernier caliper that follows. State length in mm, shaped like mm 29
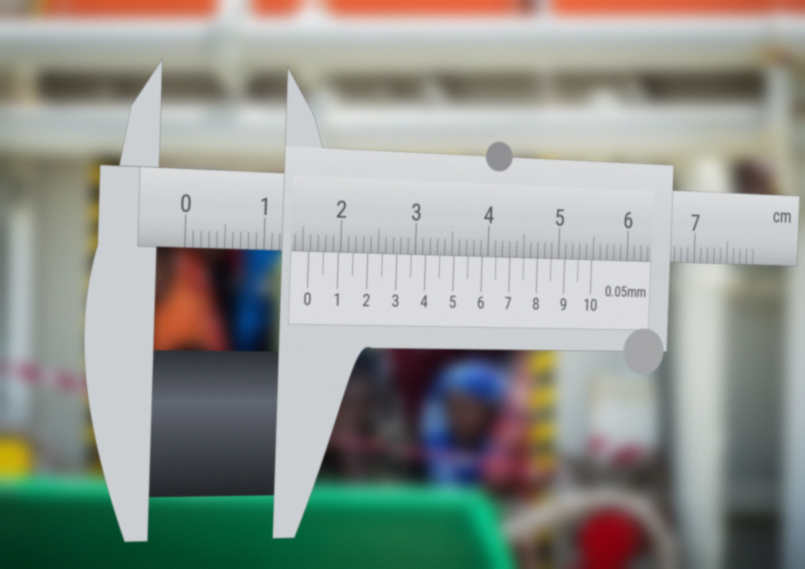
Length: mm 15.8
